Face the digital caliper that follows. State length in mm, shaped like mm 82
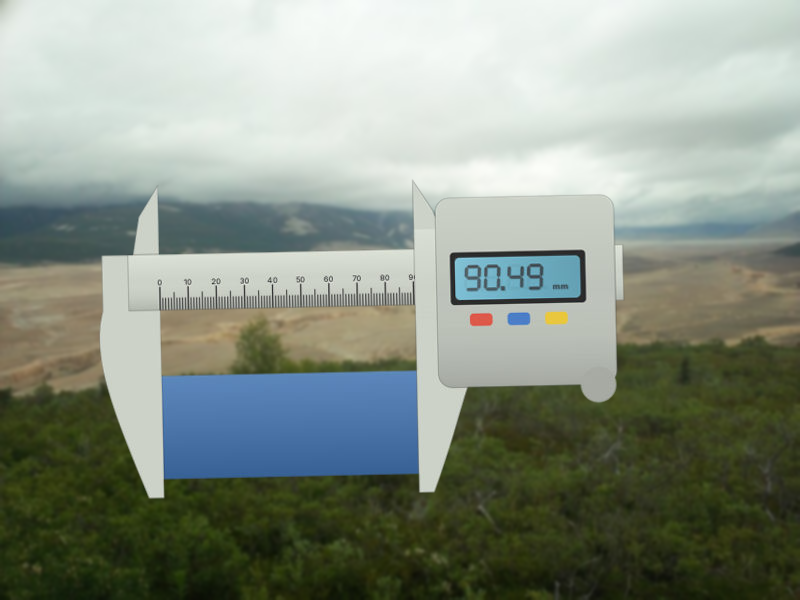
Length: mm 90.49
